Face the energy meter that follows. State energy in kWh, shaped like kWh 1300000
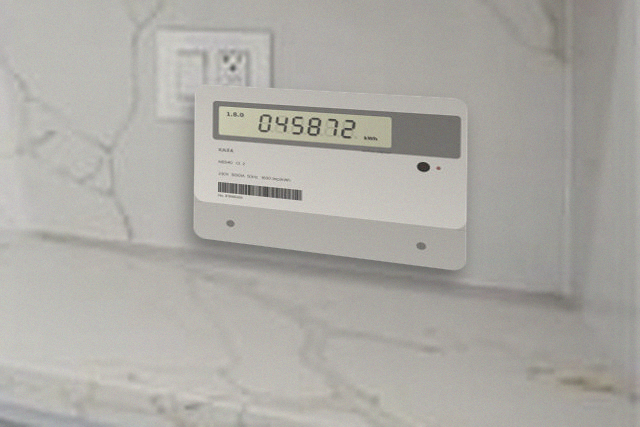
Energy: kWh 45872
